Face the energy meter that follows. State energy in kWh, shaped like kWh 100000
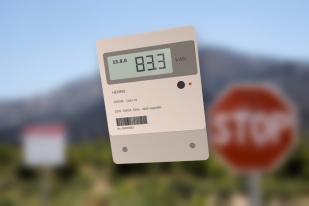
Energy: kWh 83.3
